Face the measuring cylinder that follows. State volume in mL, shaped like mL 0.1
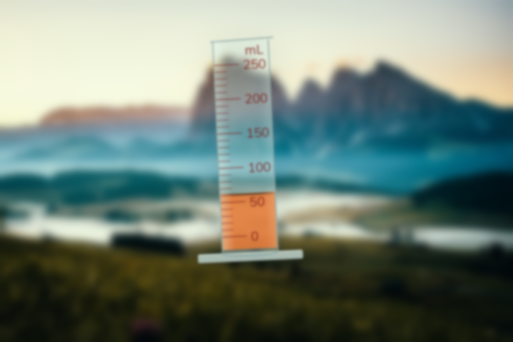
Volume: mL 60
